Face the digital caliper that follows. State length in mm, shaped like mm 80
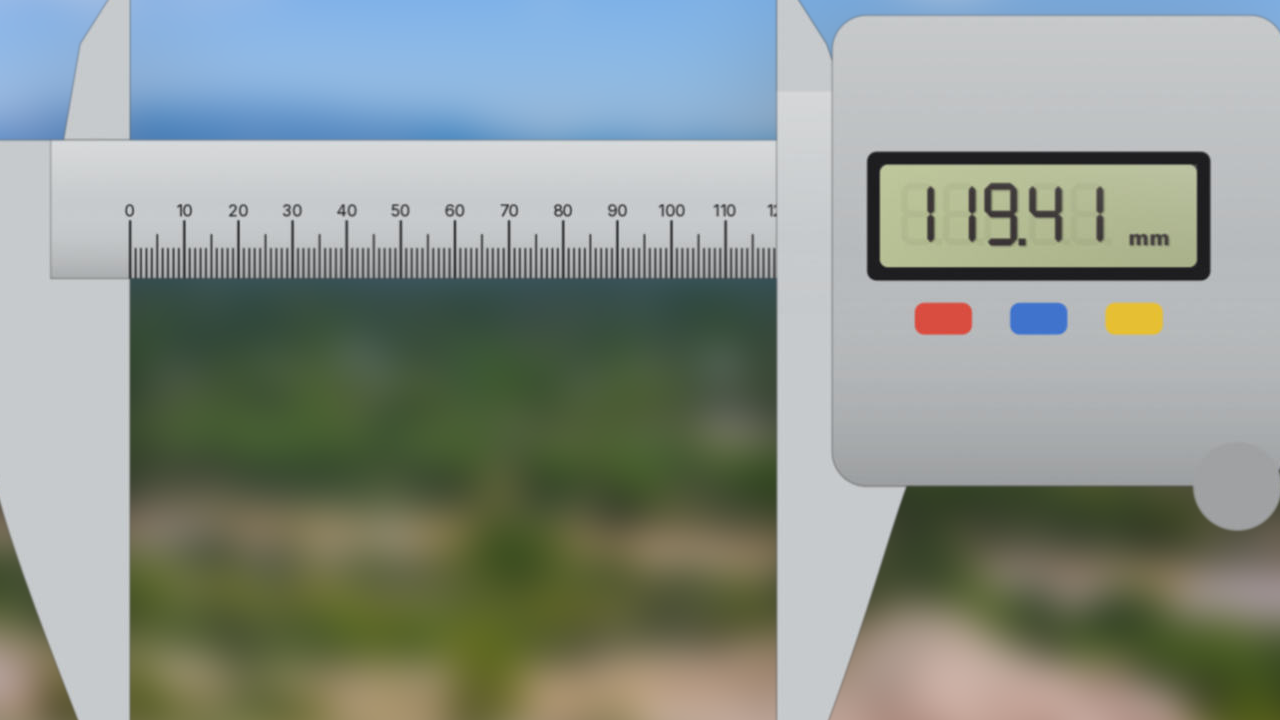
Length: mm 119.41
